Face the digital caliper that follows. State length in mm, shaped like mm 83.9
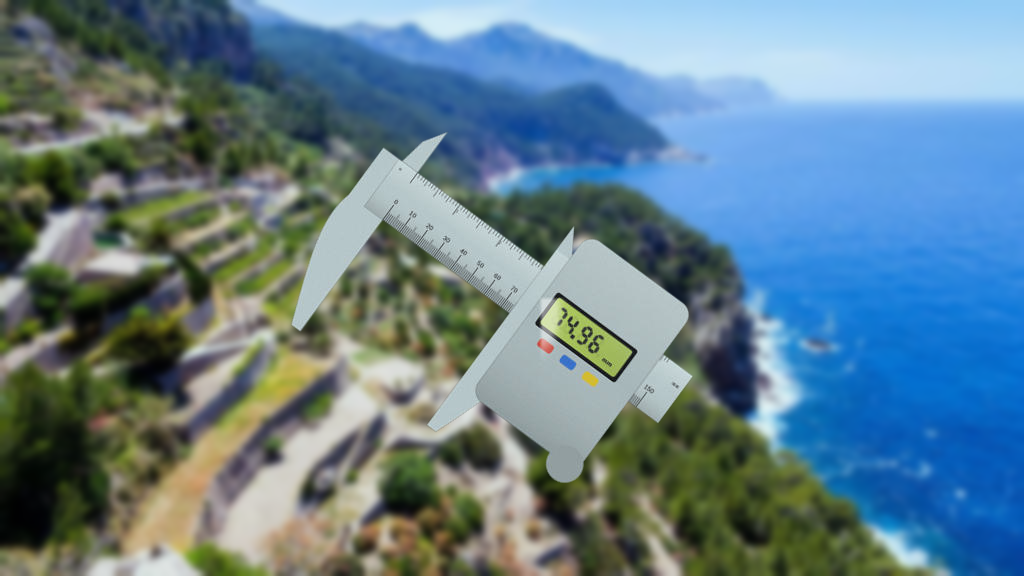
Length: mm 74.96
